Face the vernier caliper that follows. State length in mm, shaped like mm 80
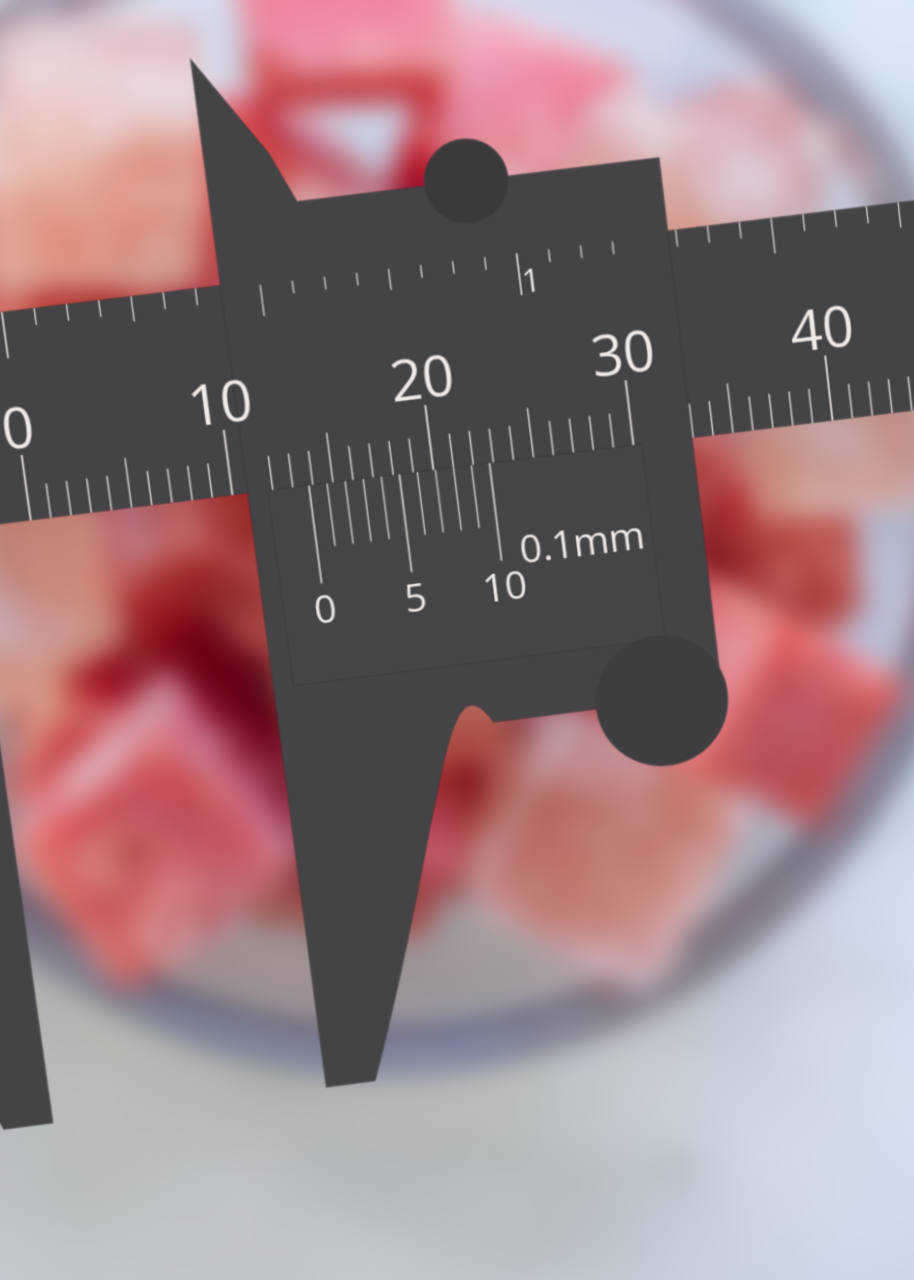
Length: mm 13.8
